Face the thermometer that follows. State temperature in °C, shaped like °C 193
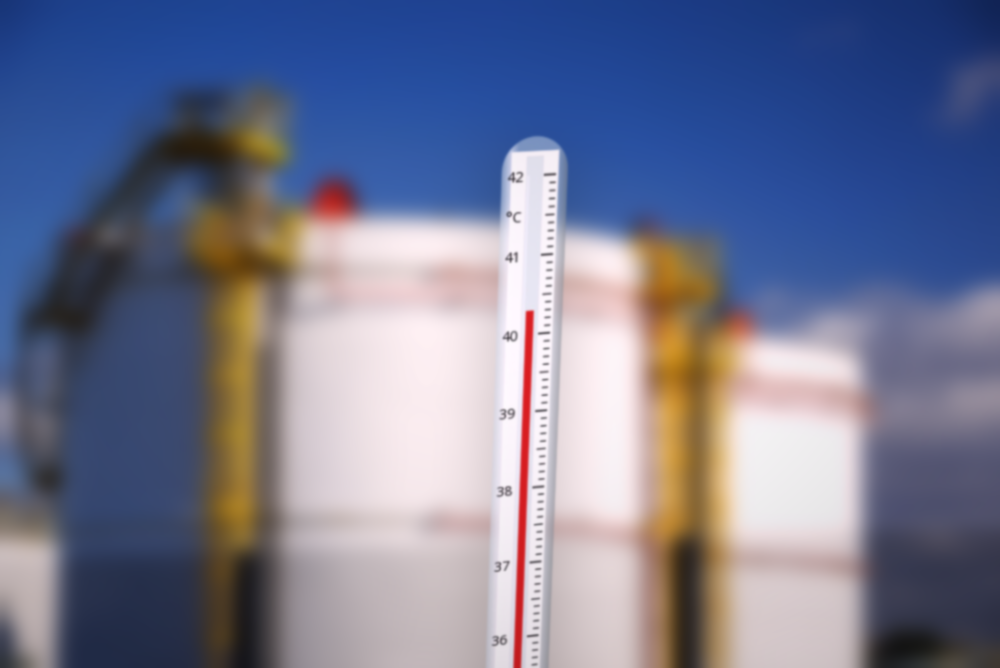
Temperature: °C 40.3
